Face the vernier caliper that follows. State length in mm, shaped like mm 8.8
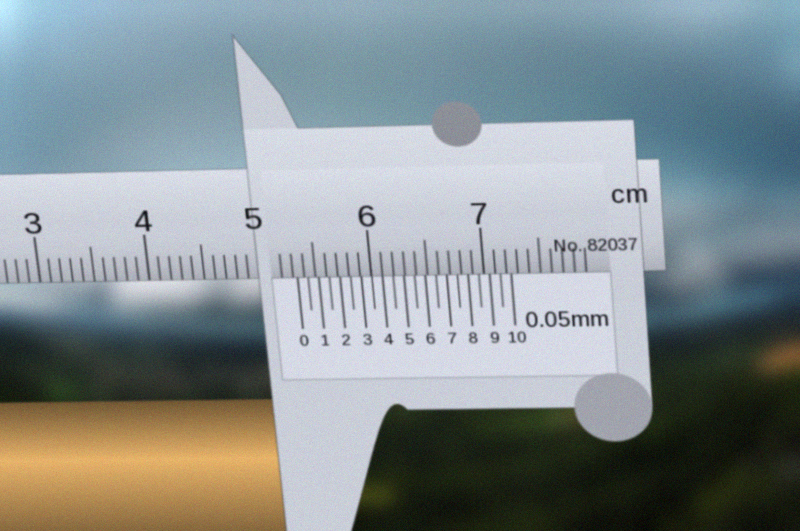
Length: mm 53.4
